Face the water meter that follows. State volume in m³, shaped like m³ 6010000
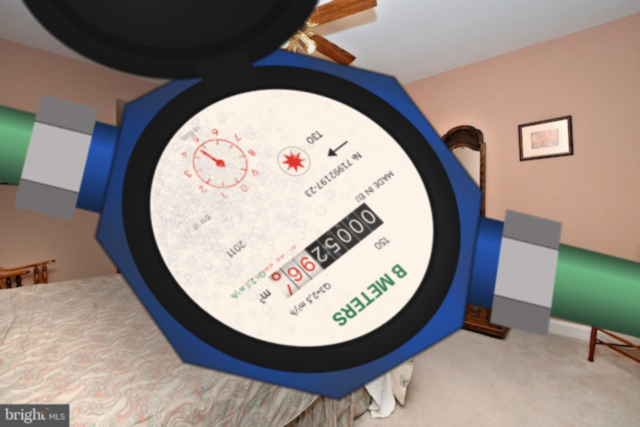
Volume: m³ 52.9674
